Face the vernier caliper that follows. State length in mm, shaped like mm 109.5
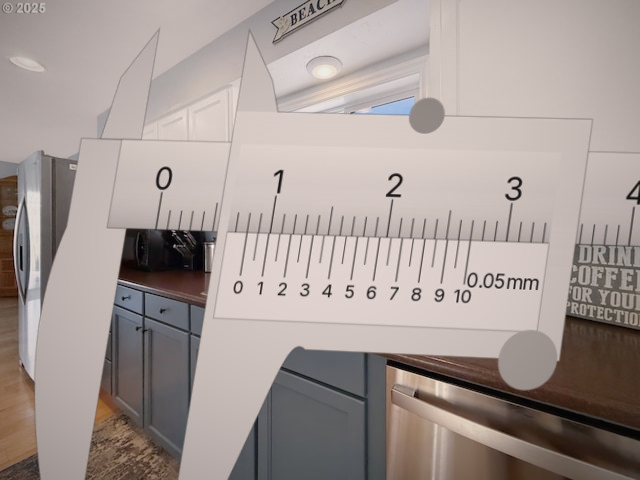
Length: mm 8.0
